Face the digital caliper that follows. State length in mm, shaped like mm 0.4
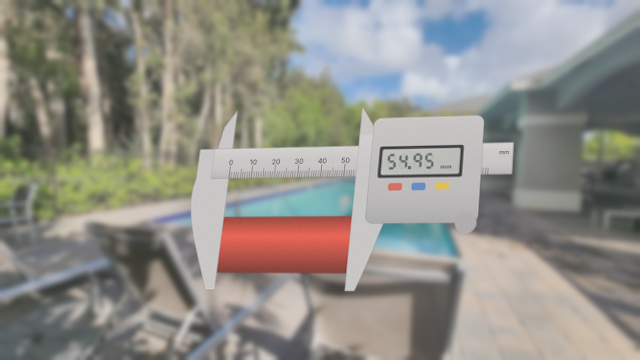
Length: mm 54.95
